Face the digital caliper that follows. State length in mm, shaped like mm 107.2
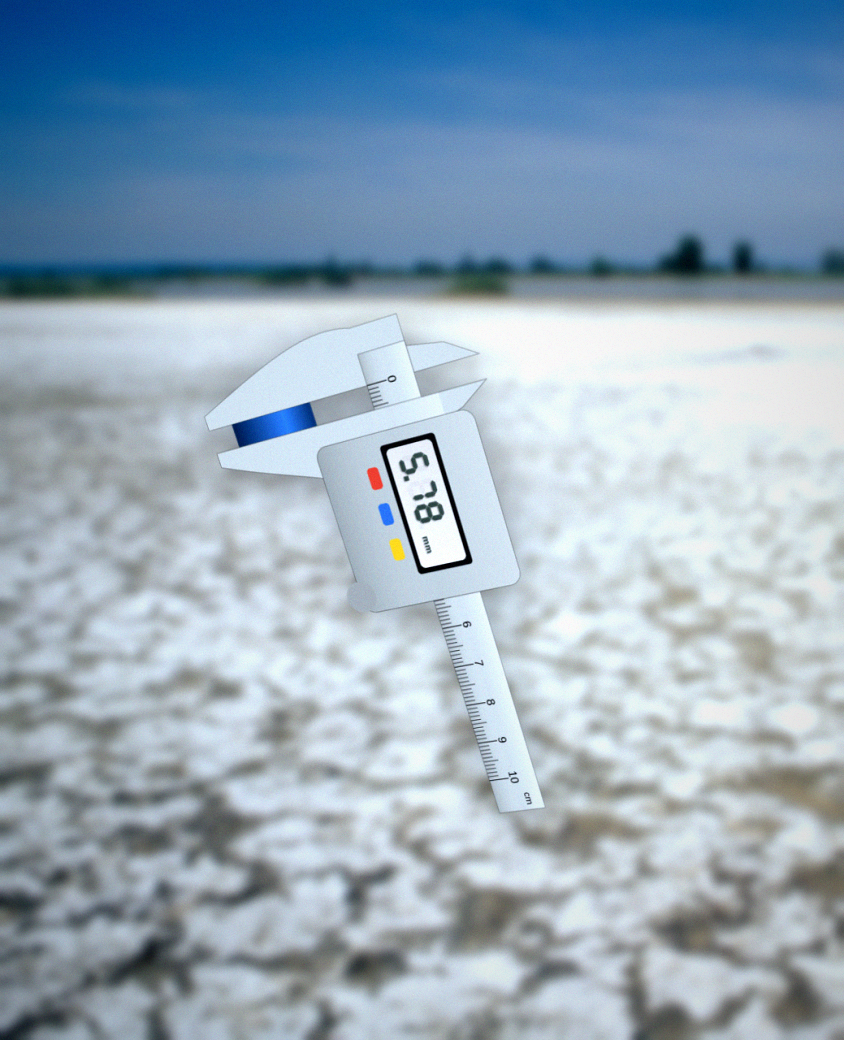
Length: mm 5.78
